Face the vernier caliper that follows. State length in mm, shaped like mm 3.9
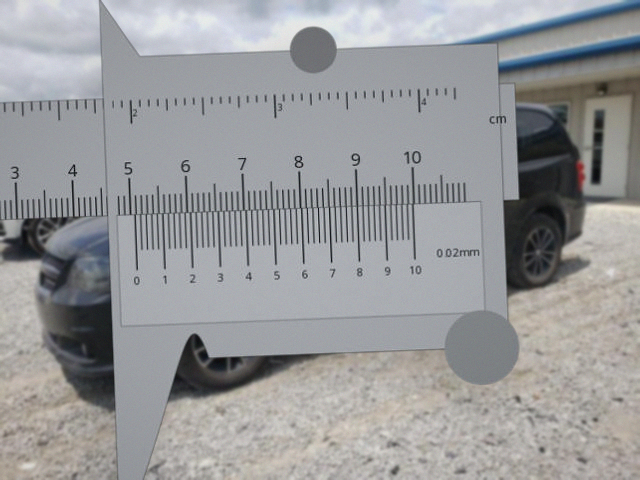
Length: mm 50.8
